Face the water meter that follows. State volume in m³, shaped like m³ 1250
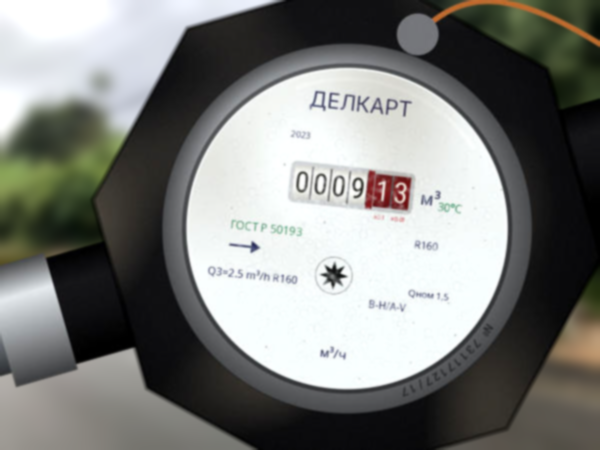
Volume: m³ 9.13
